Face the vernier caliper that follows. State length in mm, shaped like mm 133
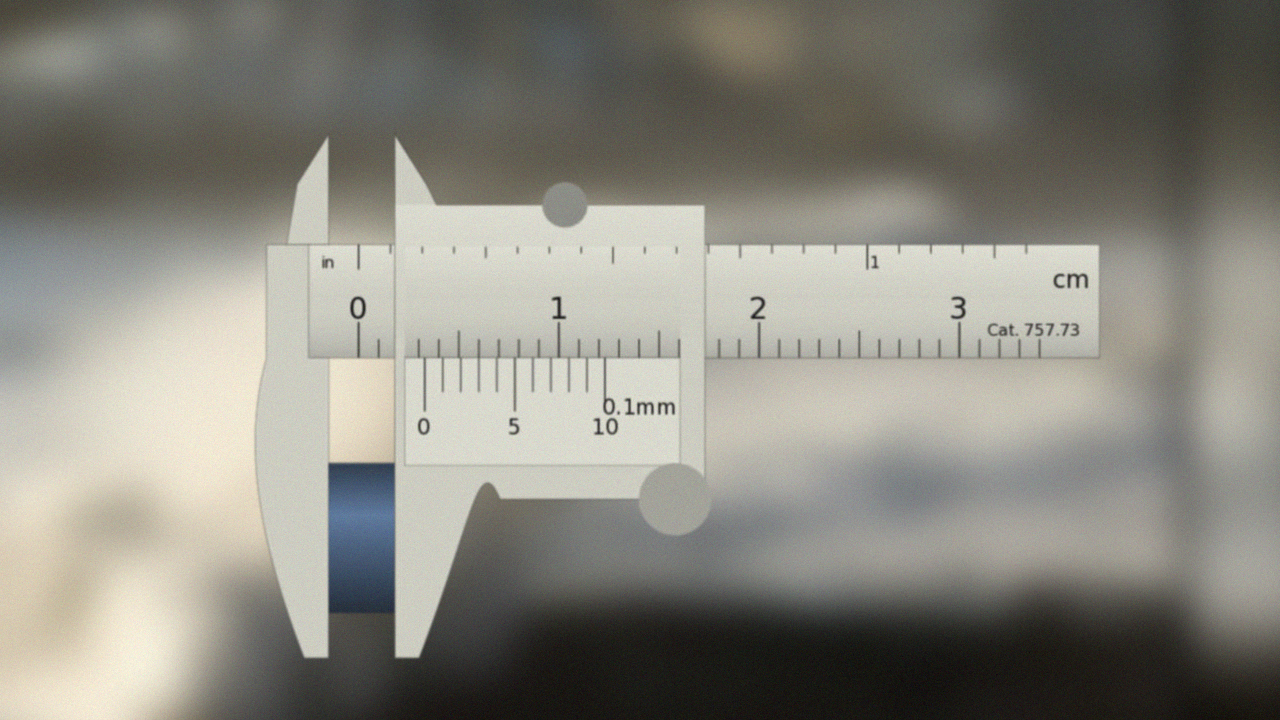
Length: mm 3.3
